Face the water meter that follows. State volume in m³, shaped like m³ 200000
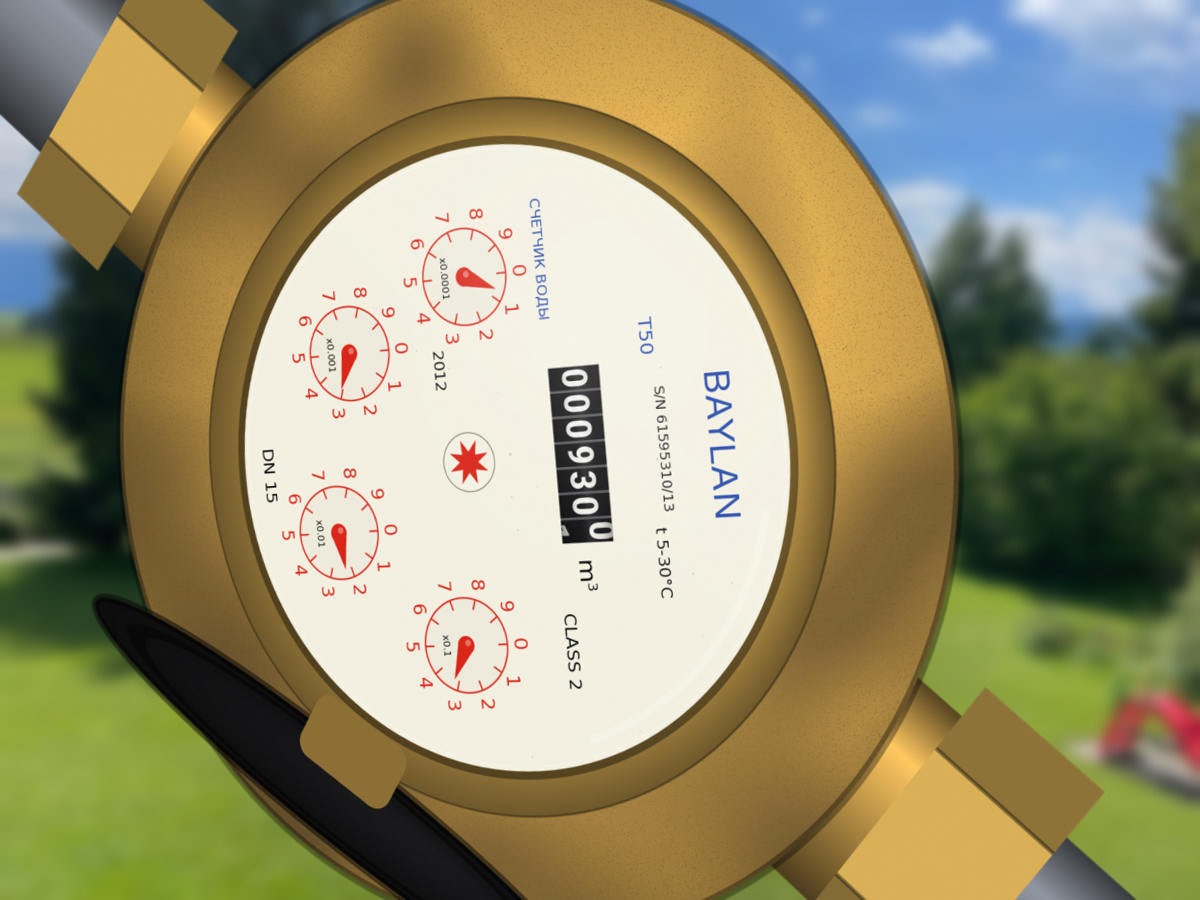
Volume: m³ 9300.3230
